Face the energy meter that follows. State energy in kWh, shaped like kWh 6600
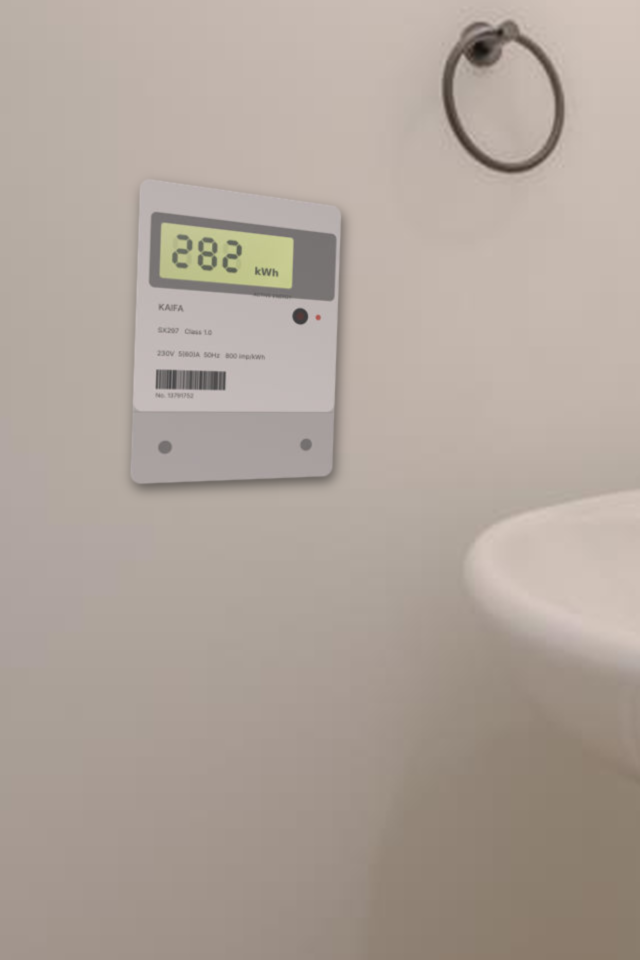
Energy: kWh 282
